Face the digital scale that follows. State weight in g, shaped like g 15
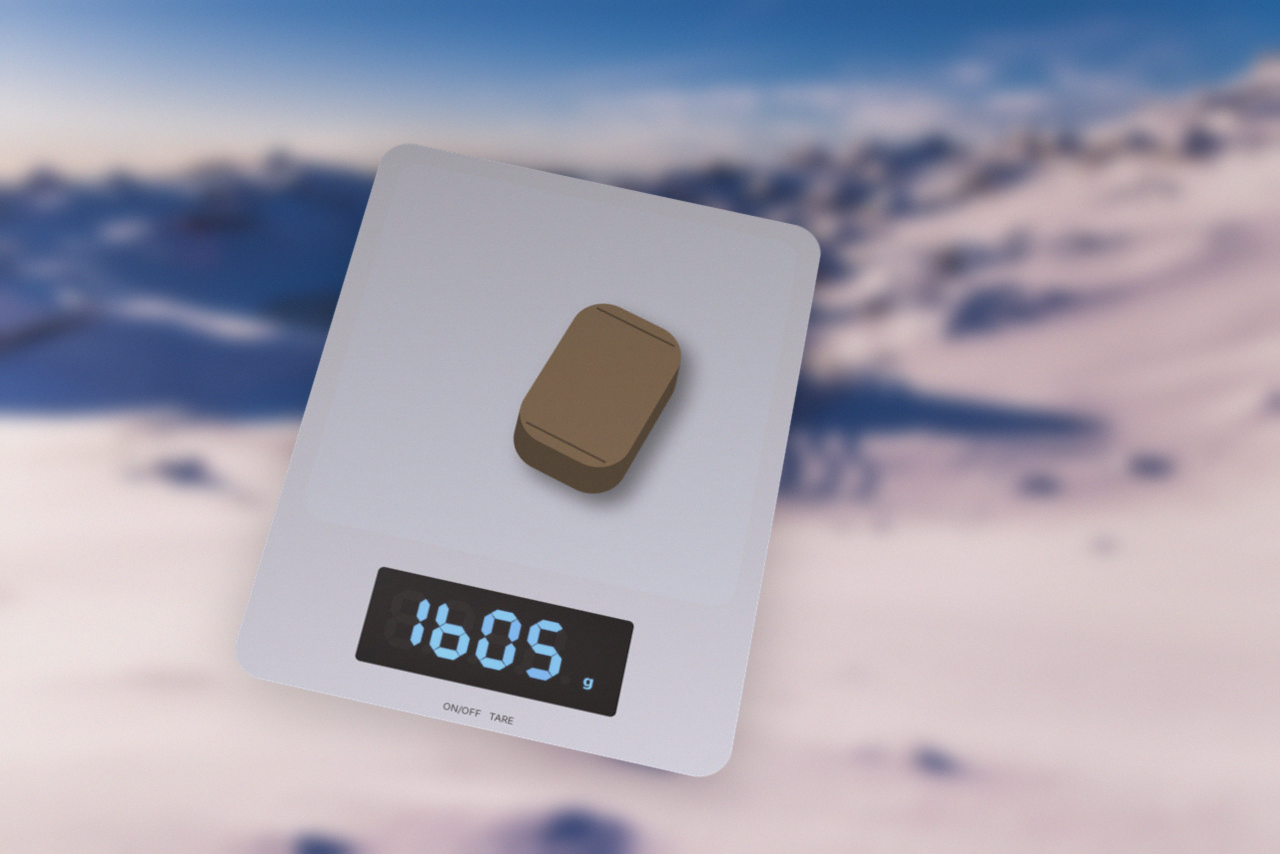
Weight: g 1605
